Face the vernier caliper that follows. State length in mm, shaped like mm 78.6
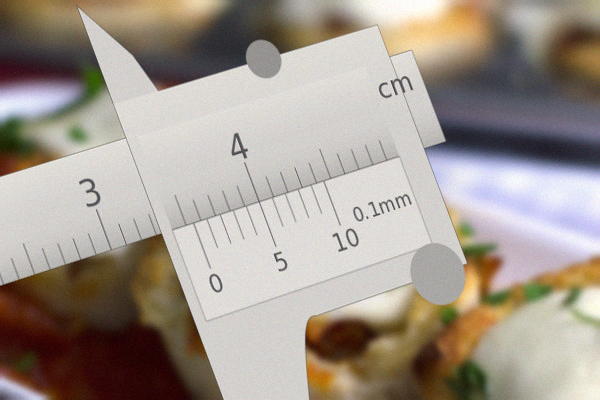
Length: mm 35.5
